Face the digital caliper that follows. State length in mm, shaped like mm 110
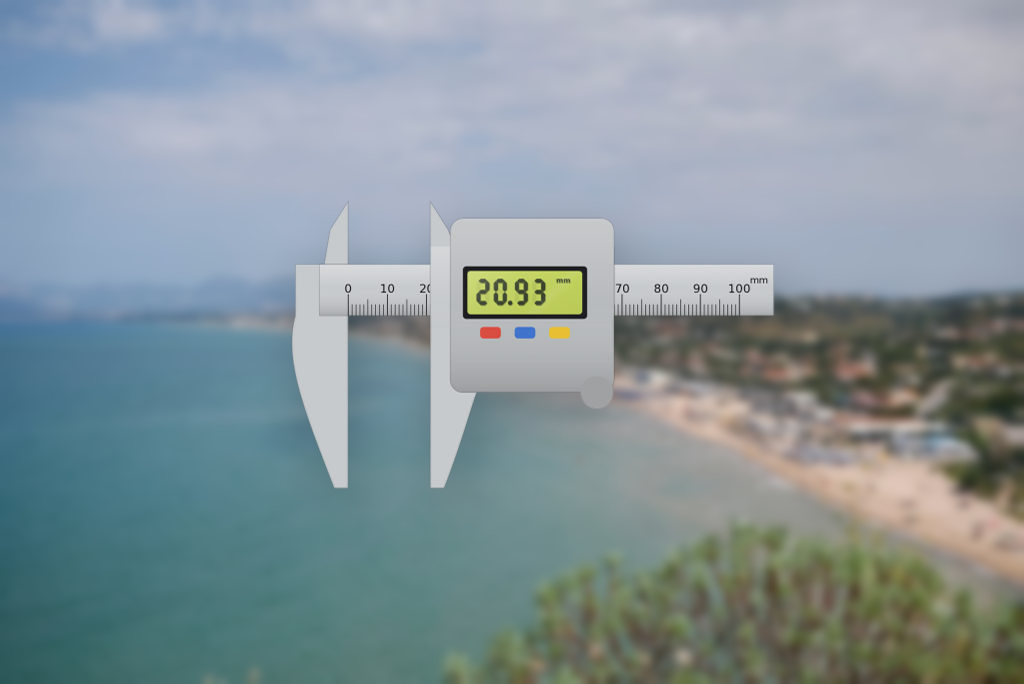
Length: mm 20.93
